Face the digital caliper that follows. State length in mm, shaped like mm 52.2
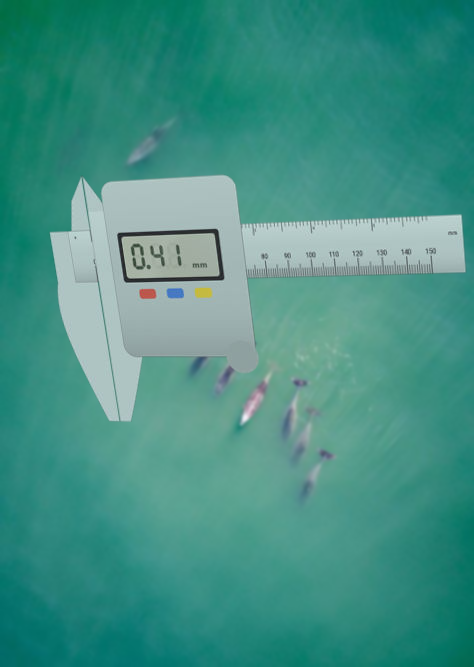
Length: mm 0.41
